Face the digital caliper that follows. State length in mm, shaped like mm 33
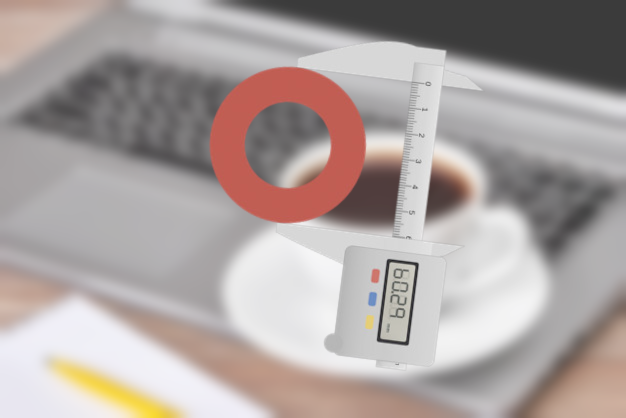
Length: mm 60.29
